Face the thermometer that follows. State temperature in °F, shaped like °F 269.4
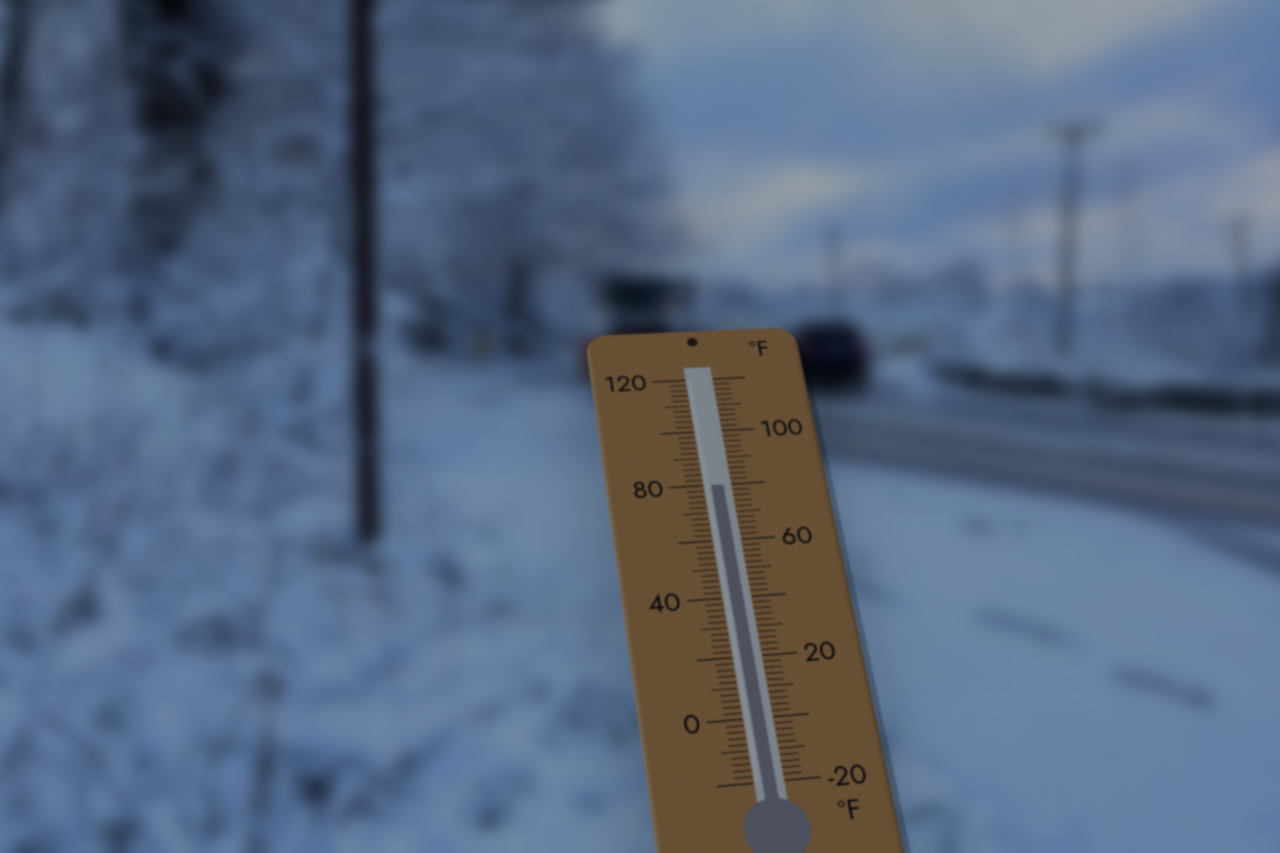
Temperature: °F 80
